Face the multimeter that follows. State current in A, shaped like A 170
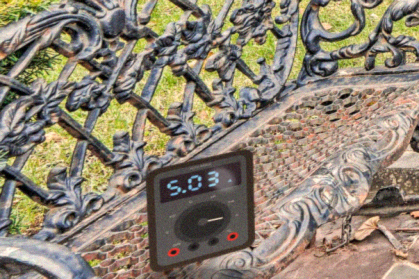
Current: A 5.03
